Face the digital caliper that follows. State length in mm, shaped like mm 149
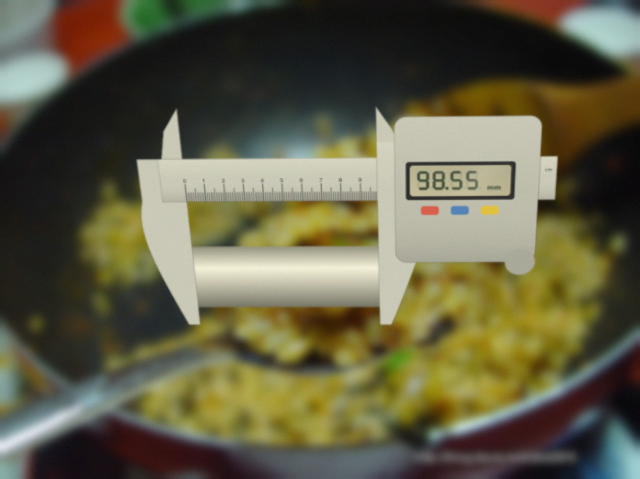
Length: mm 98.55
